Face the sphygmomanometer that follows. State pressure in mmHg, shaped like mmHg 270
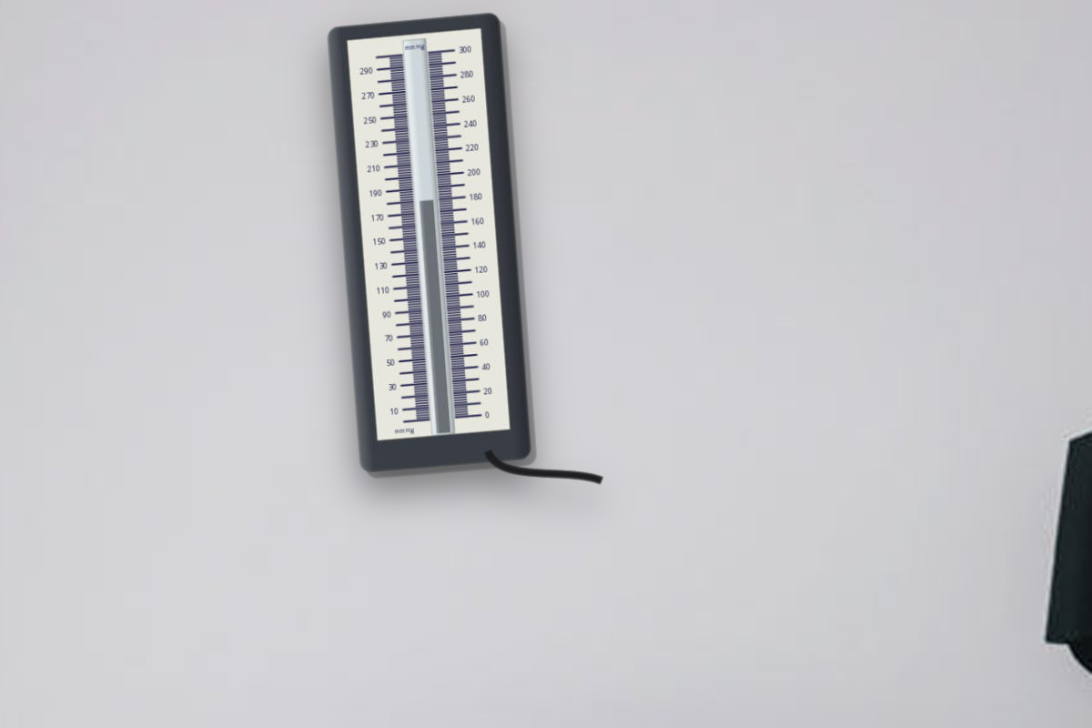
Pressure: mmHg 180
